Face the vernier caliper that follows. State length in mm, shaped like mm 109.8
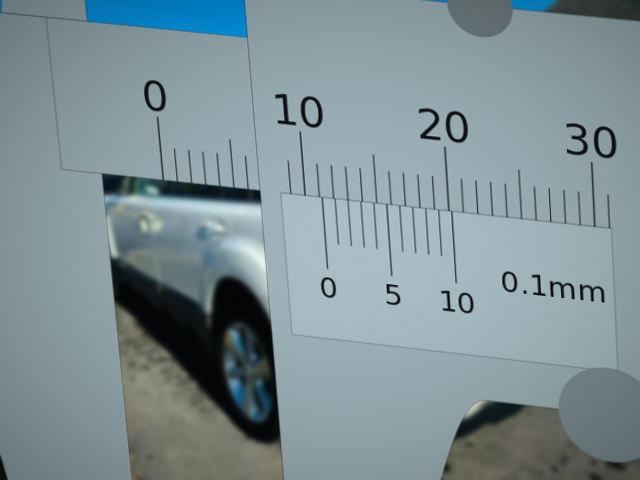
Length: mm 11.2
